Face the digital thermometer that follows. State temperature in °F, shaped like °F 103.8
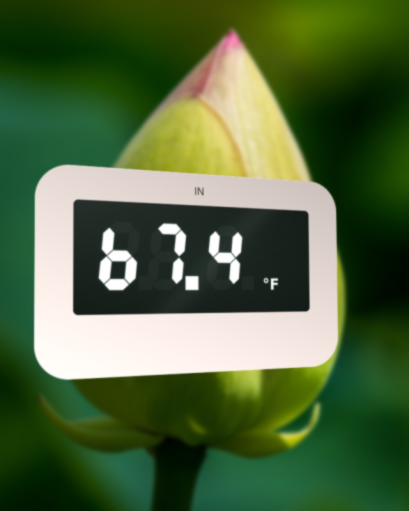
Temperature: °F 67.4
